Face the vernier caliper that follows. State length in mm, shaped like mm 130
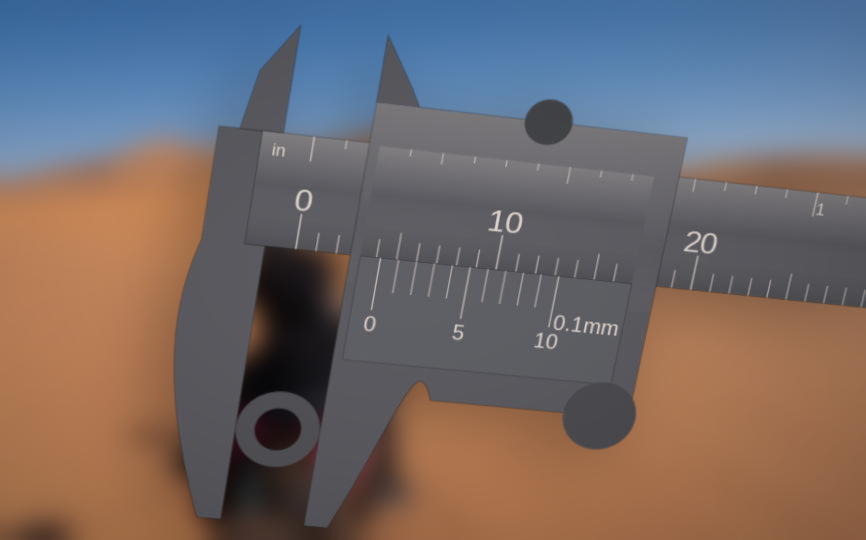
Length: mm 4.2
